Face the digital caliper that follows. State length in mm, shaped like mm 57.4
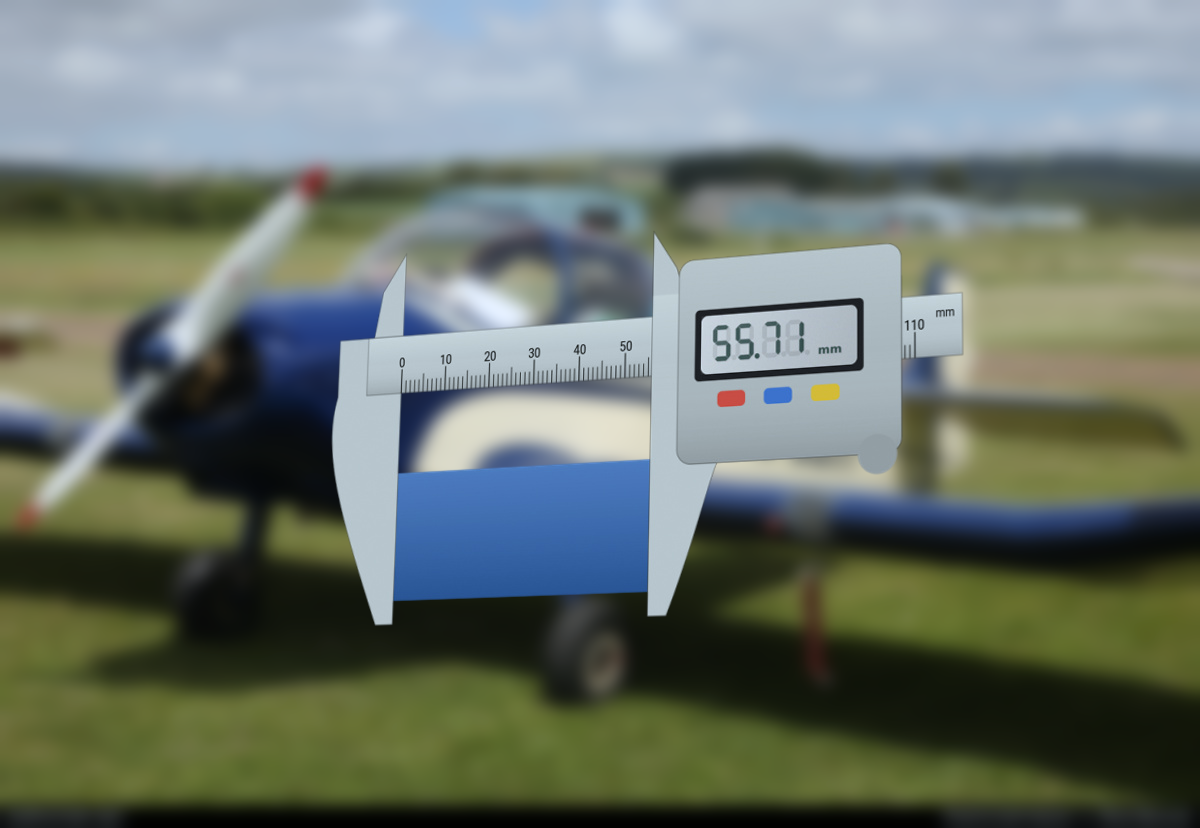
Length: mm 55.71
